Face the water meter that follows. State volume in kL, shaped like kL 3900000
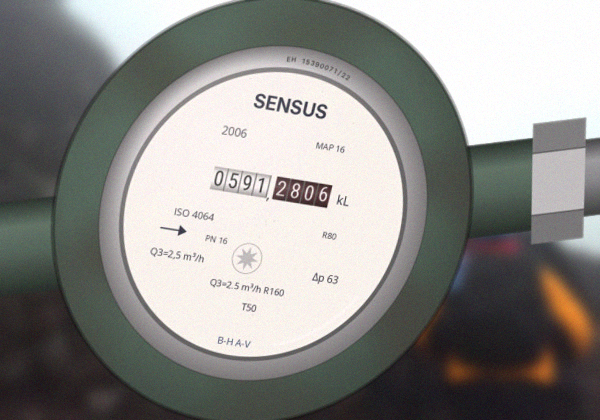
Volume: kL 591.2806
